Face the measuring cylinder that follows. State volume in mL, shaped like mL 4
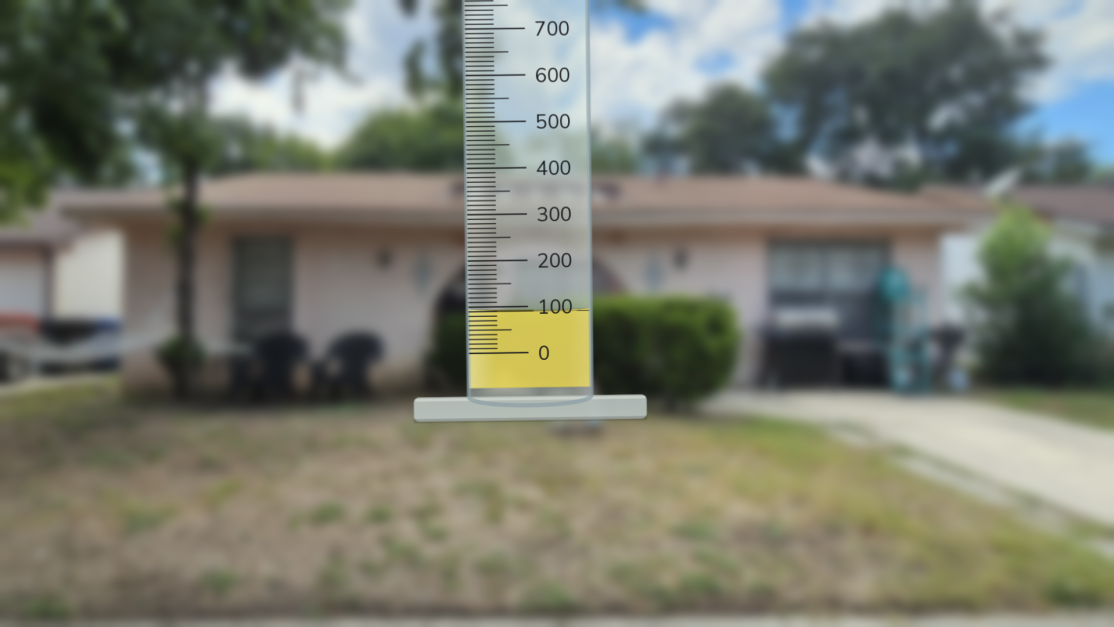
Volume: mL 90
